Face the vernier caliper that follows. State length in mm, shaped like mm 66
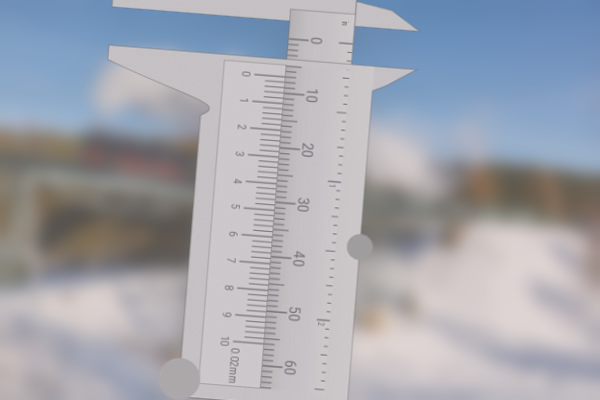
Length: mm 7.0
